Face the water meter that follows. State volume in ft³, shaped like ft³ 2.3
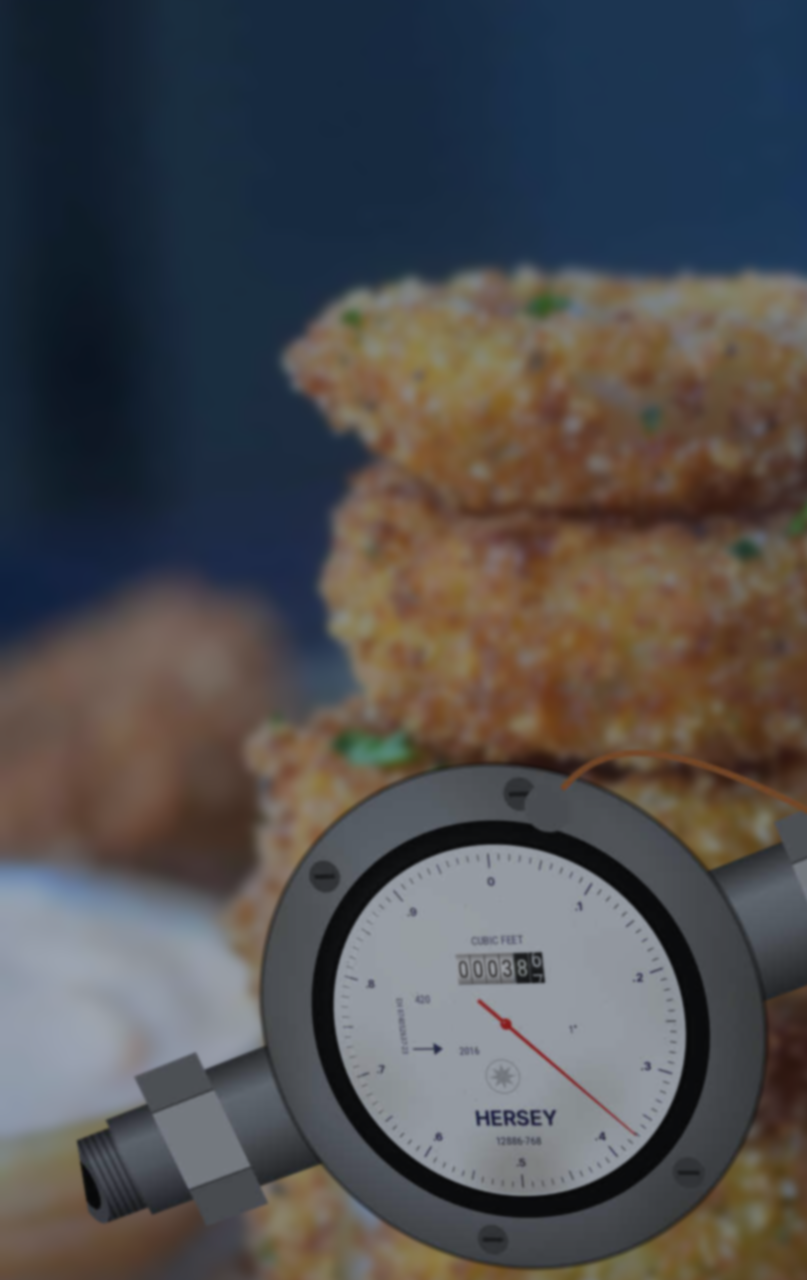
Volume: ft³ 386.37
